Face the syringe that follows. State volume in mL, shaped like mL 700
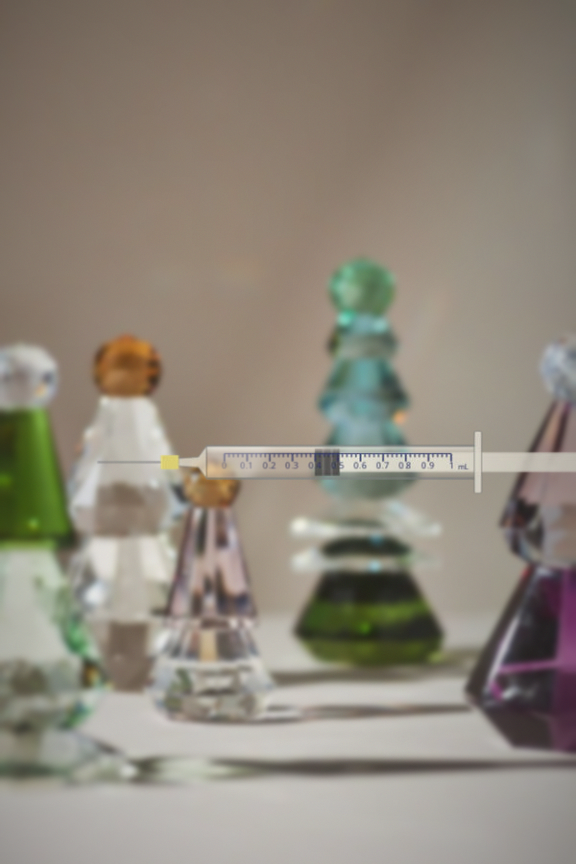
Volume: mL 0.4
